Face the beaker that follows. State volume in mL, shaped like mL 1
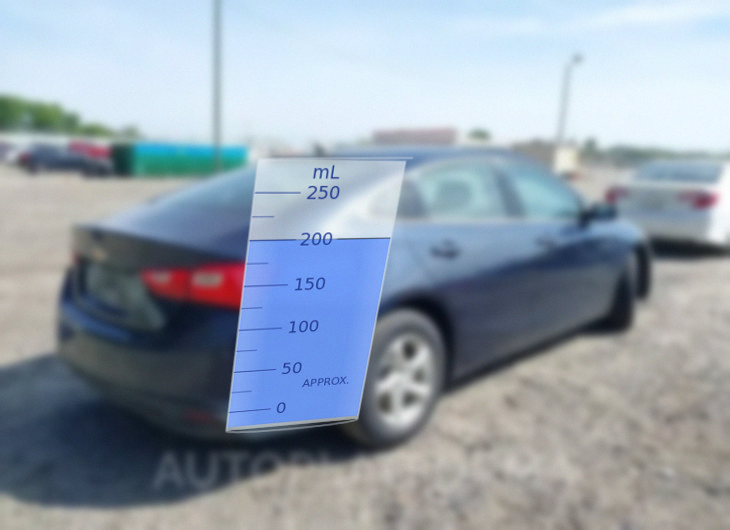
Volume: mL 200
